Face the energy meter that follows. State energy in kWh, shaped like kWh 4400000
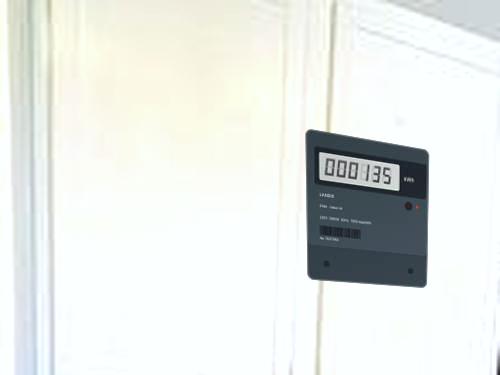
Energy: kWh 135
